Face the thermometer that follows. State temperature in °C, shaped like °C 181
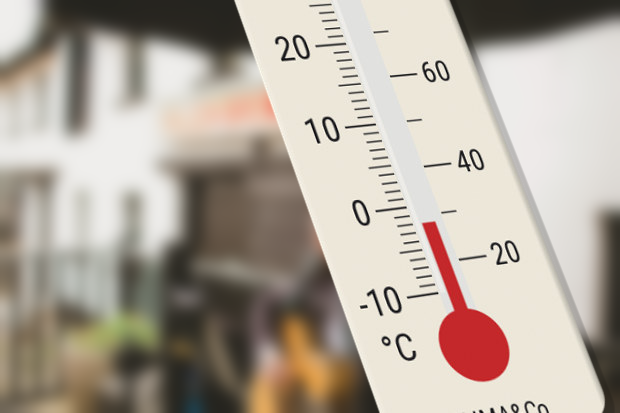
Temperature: °C -2
